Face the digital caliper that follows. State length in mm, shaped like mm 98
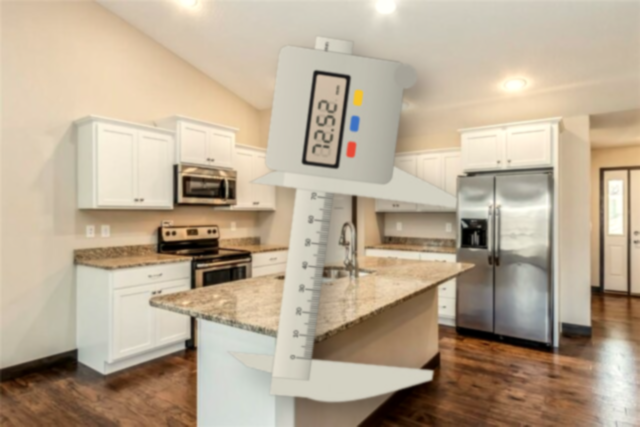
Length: mm 72.52
